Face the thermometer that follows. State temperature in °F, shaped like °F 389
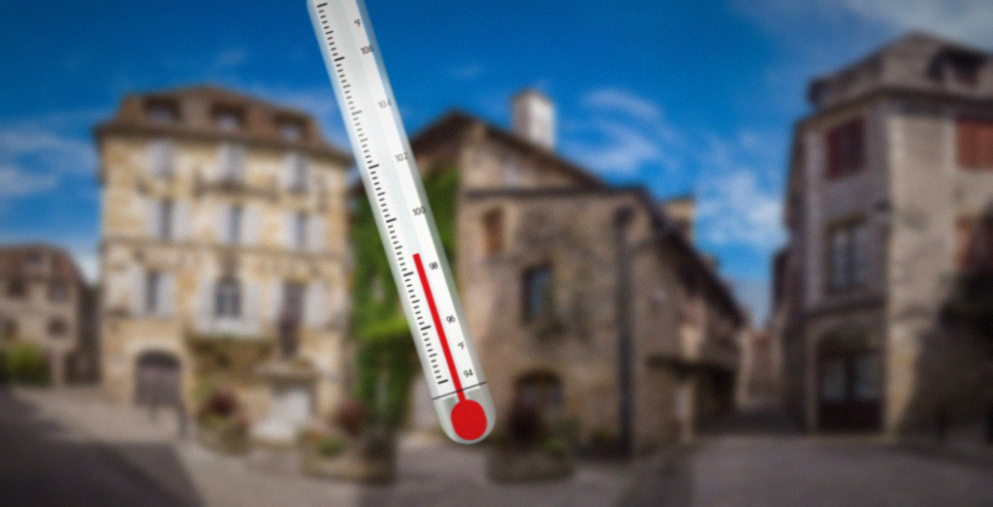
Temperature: °F 98.6
